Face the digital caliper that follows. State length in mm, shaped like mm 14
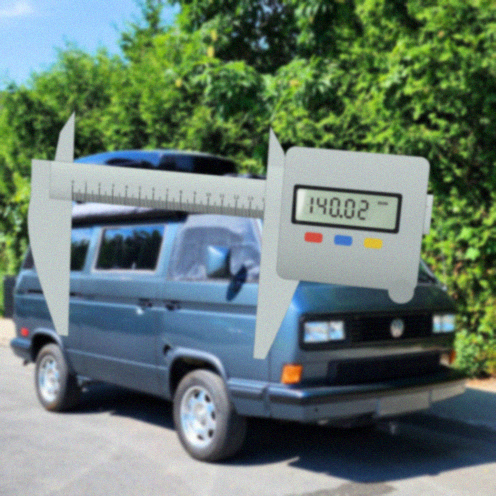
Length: mm 140.02
